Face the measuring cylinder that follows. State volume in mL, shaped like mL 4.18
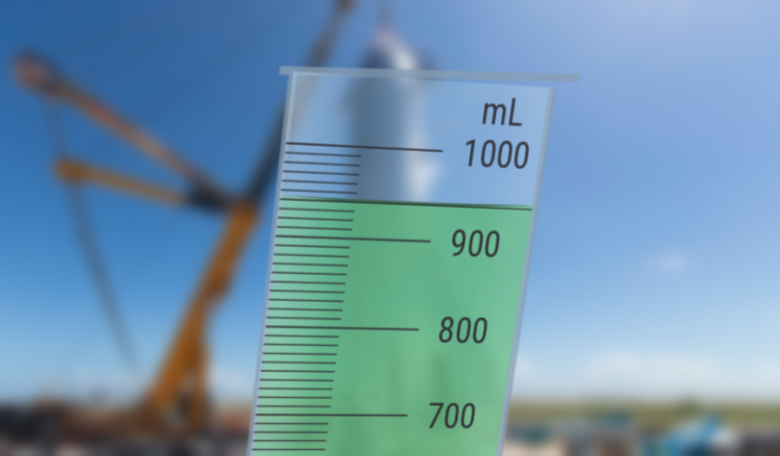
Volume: mL 940
